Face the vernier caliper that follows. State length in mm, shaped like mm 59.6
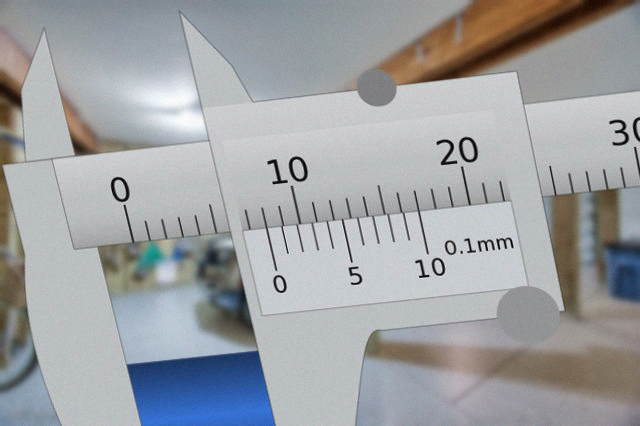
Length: mm 8.0
